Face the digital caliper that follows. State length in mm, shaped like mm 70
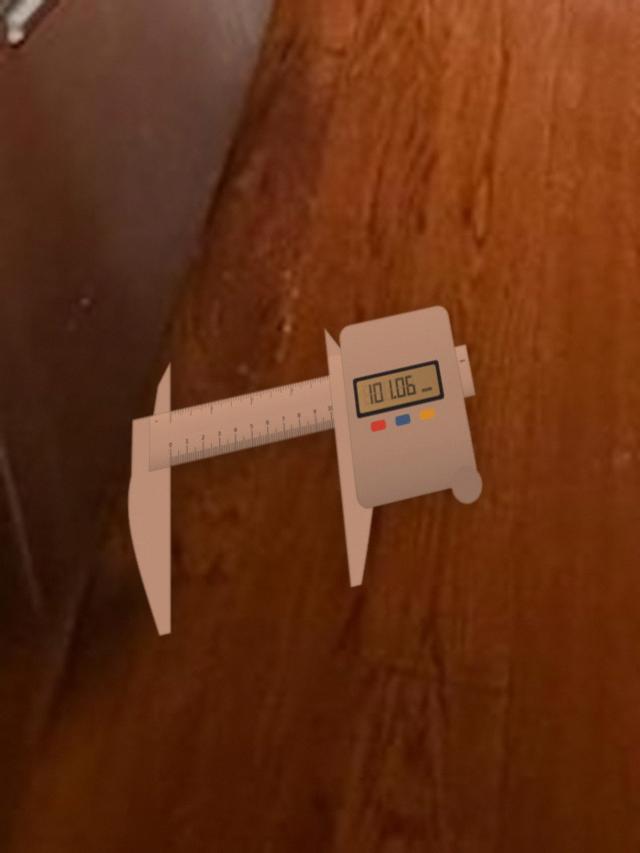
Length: mm 101.06
